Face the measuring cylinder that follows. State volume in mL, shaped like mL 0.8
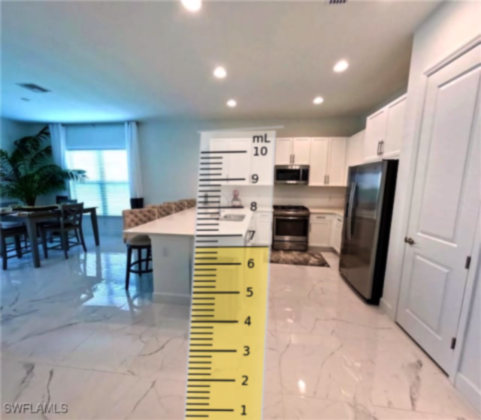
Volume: mL 6.6
